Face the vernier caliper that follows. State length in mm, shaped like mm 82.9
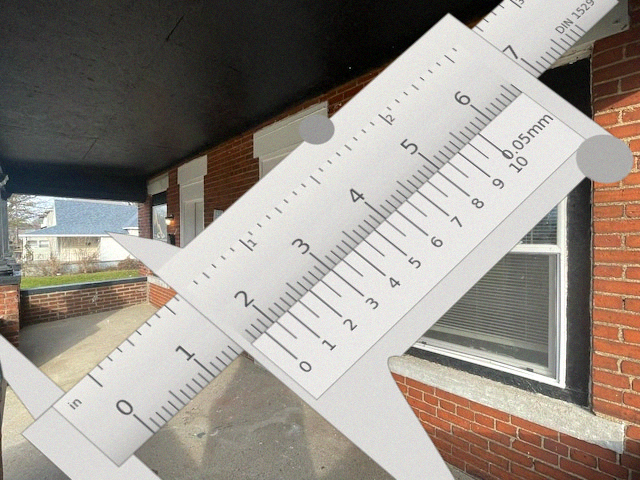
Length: mm 18.4
